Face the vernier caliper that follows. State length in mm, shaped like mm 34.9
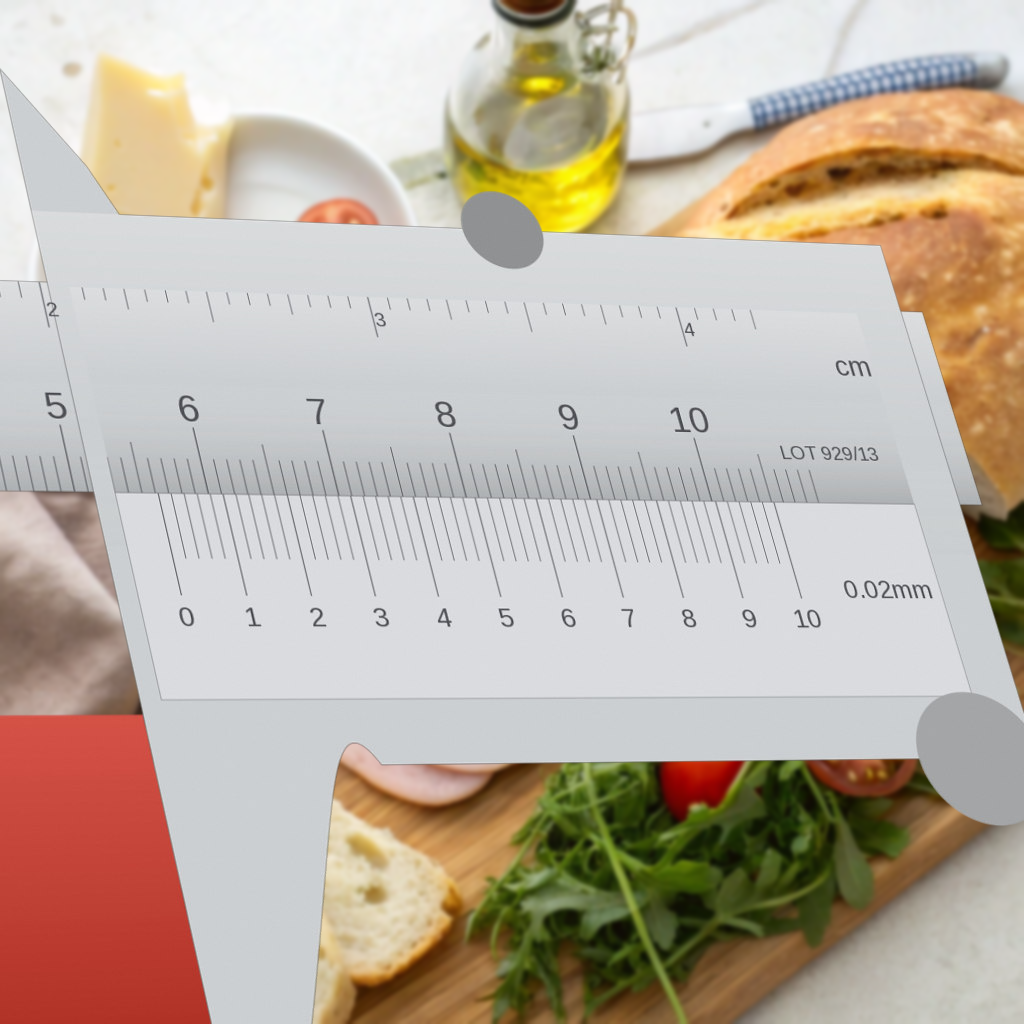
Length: mm 56.2
